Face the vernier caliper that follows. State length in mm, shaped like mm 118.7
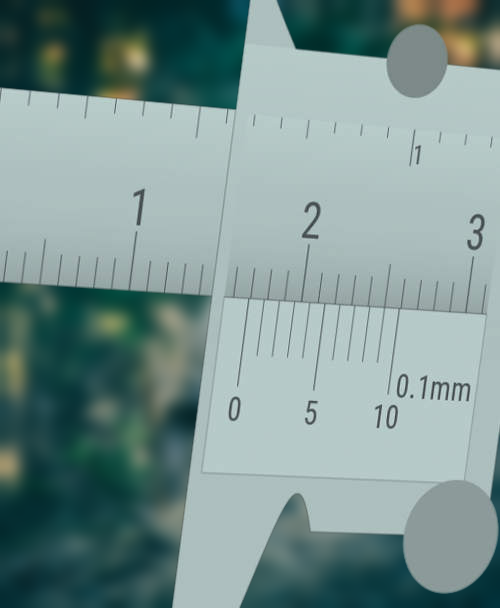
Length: mm 16.9
